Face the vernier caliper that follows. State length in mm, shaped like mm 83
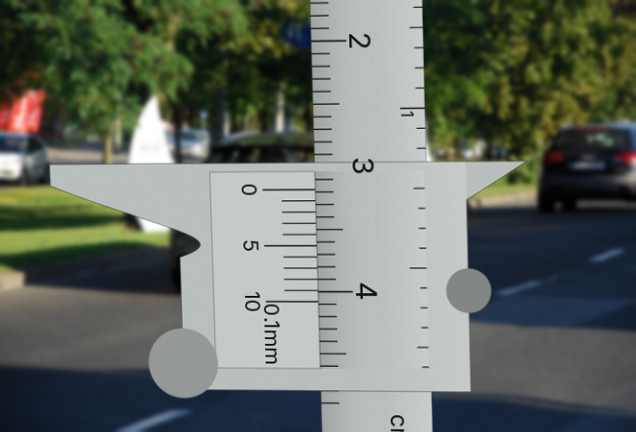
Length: mm 31.8
